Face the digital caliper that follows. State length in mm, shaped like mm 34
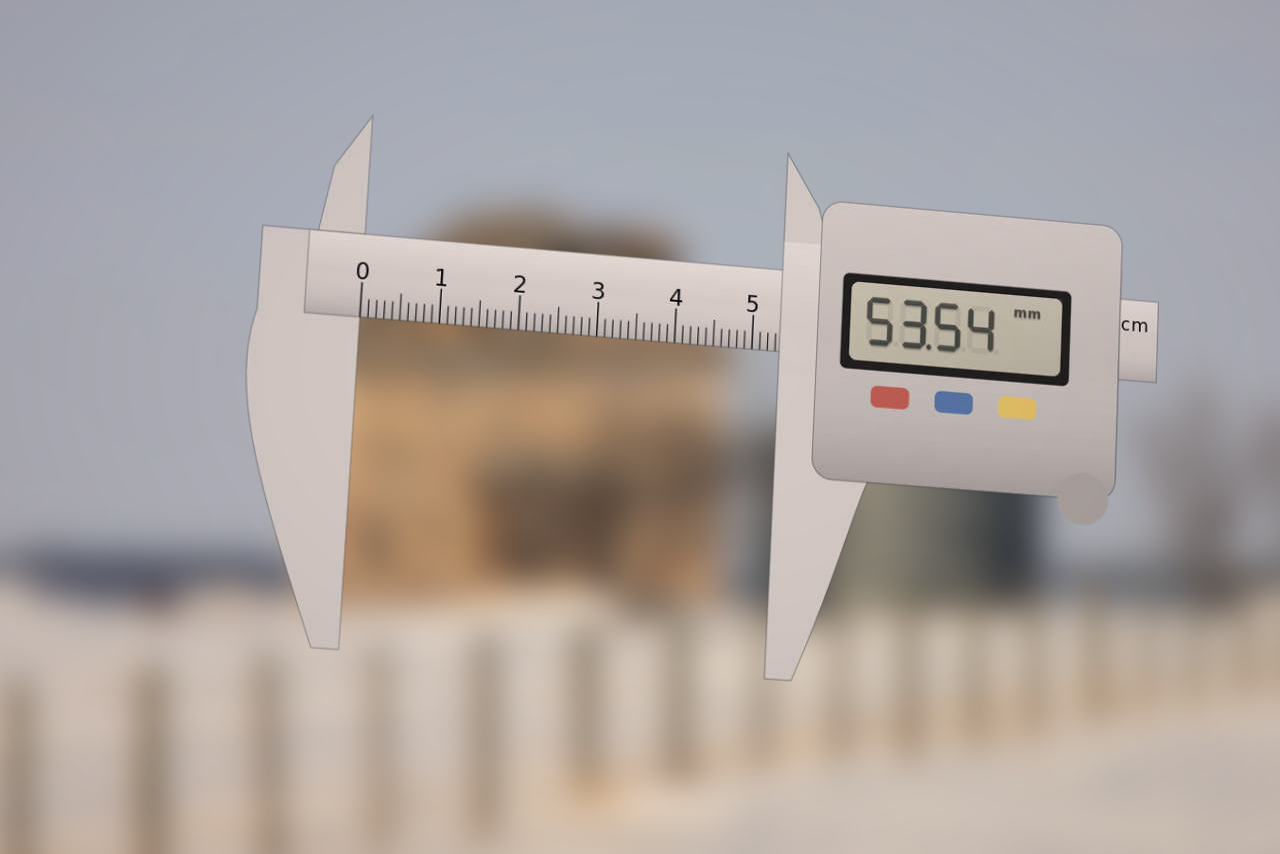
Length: mm 53.54
